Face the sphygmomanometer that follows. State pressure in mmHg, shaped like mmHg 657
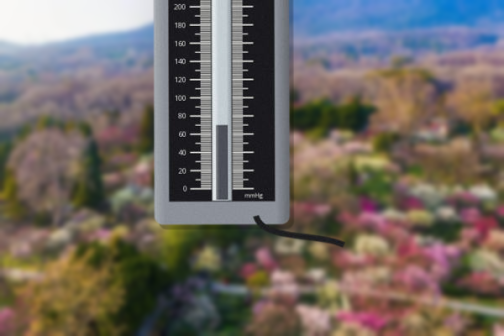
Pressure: mmHg 70
